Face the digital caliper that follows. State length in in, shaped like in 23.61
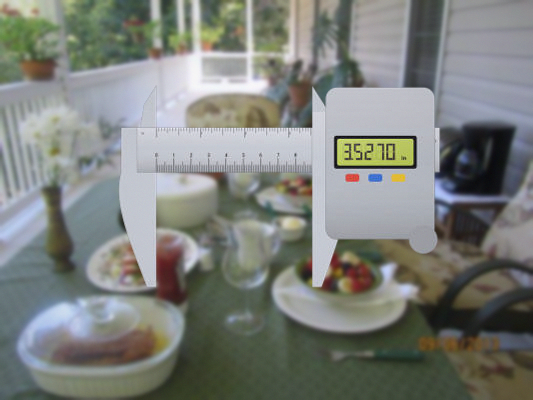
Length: in 3.5270
